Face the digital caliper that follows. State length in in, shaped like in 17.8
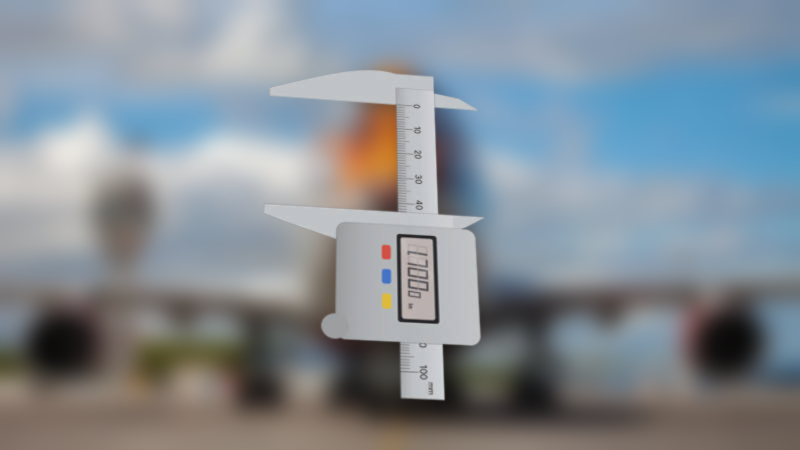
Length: in 1.7000
